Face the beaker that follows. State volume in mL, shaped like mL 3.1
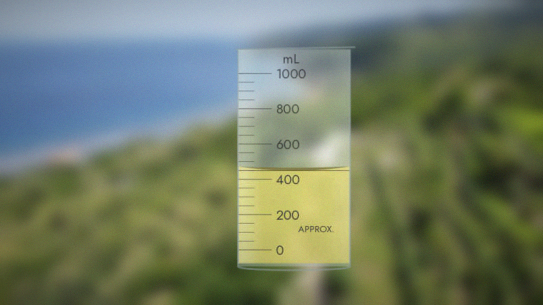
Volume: mL 450
